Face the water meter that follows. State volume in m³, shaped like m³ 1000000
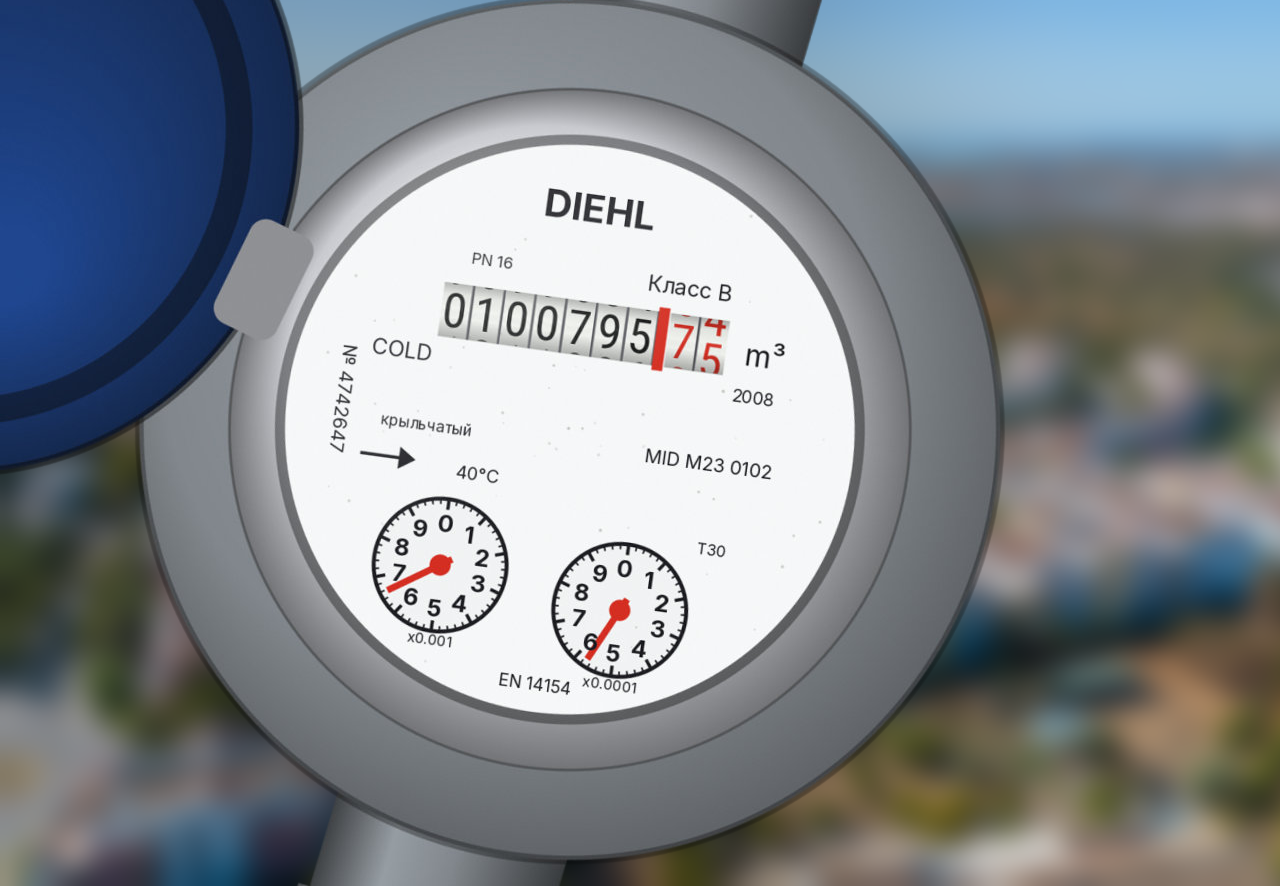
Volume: m³ 100795.7465
